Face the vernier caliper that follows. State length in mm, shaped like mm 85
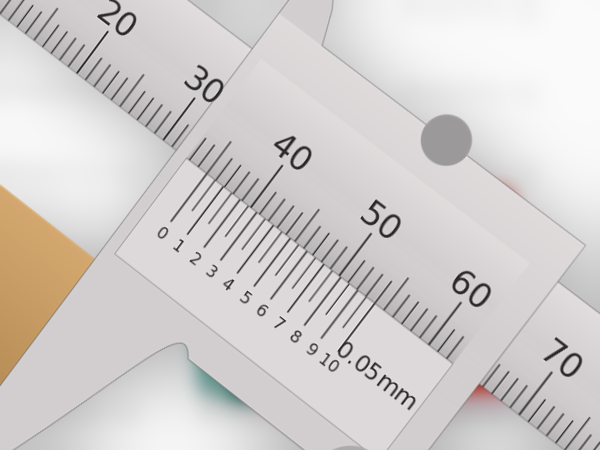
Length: mm 35.0
